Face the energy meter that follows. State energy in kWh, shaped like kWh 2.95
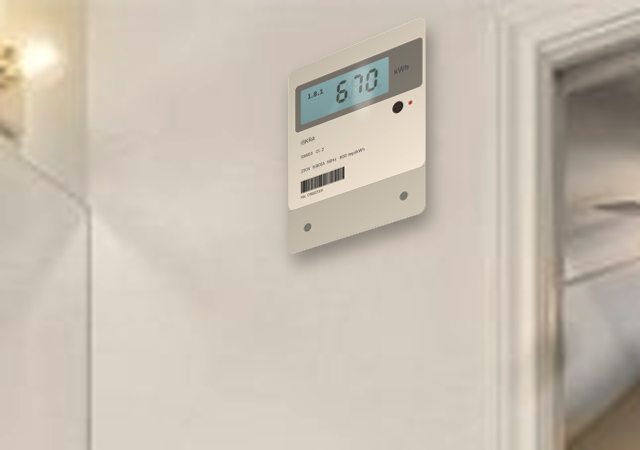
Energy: kWh 670
